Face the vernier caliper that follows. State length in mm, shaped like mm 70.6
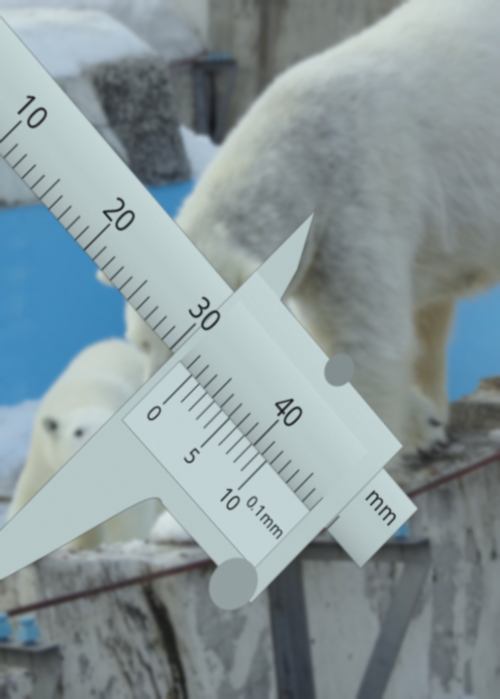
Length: mm 32.6
